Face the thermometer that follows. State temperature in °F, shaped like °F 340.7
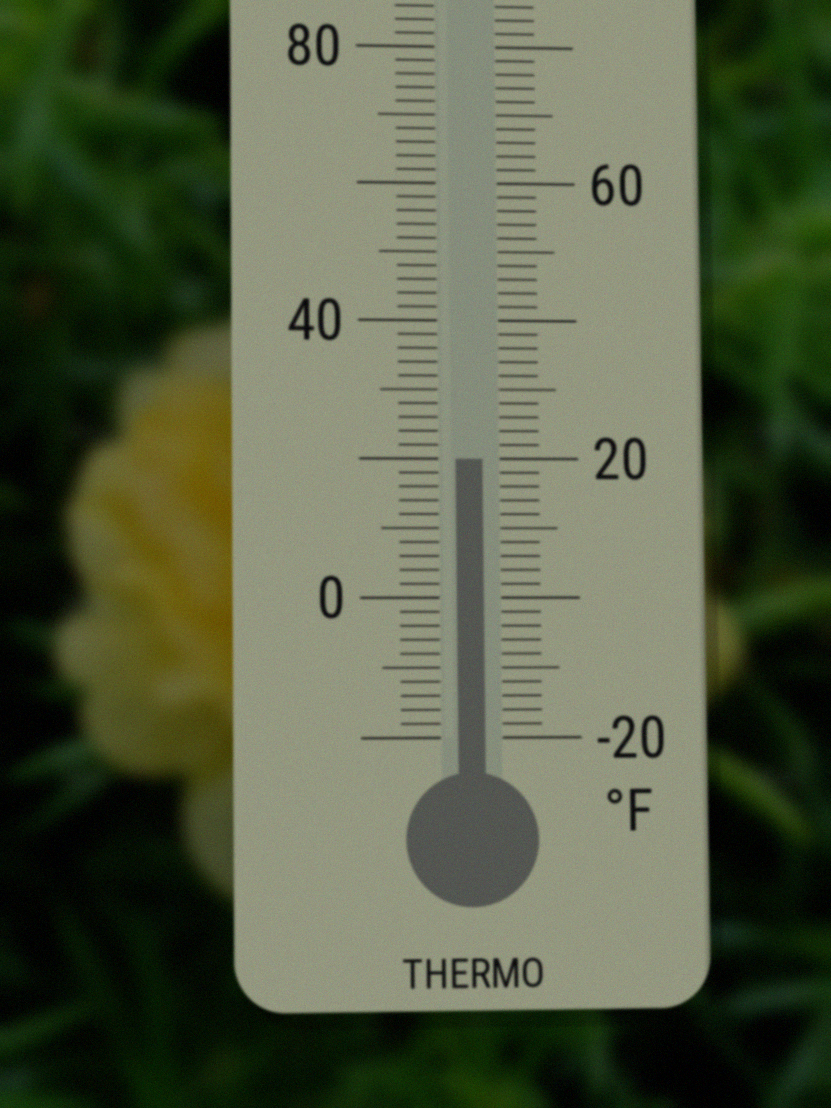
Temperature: °F 20
